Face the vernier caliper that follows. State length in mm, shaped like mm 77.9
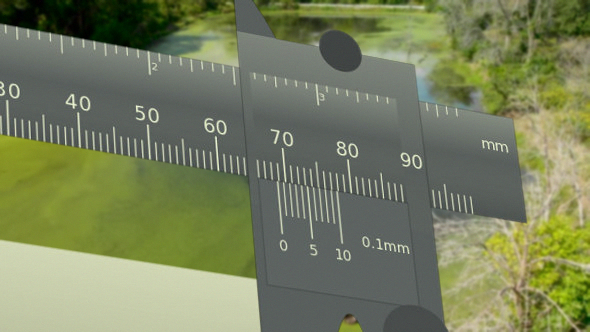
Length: mm 68.8
